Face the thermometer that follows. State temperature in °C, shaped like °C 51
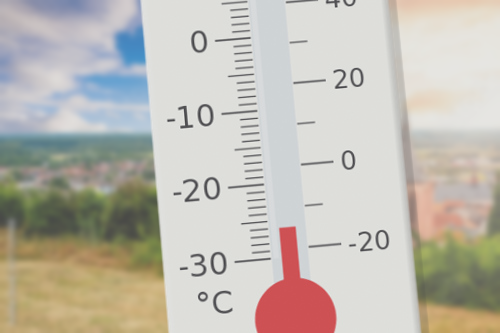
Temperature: °C -26
